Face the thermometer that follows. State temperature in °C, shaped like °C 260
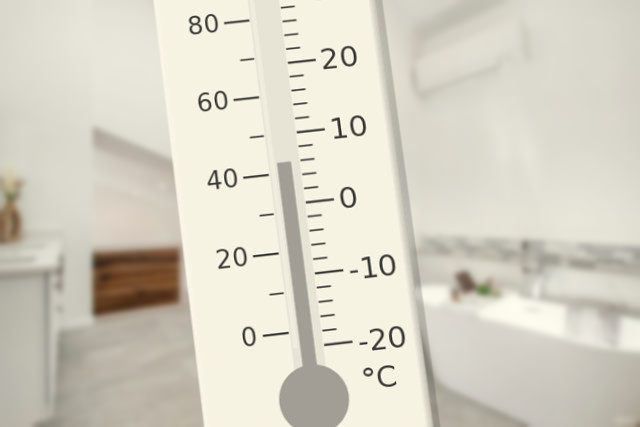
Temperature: °C 6
